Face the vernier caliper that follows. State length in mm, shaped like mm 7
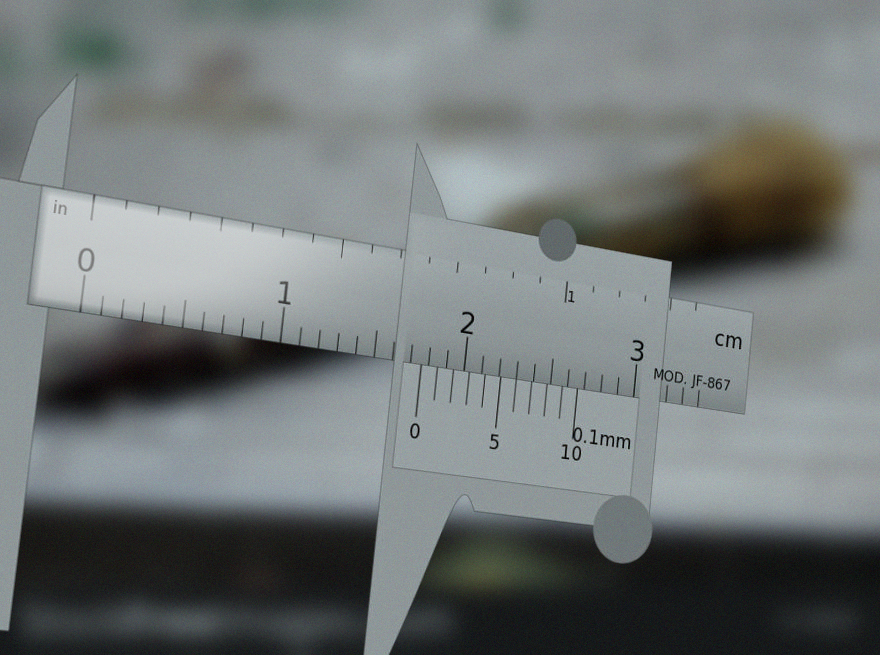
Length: mm 17.6
